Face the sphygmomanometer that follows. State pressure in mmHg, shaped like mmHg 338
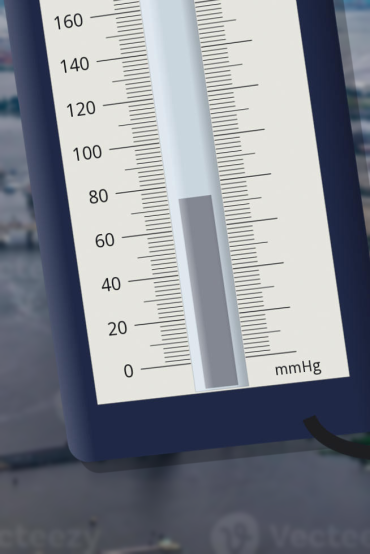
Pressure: mmHg 74
